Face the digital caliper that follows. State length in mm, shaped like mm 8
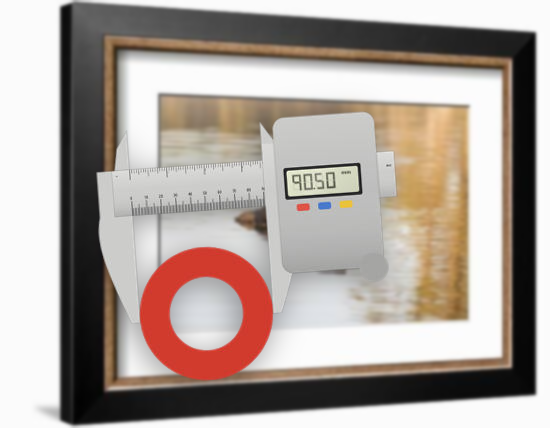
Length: mm 90.50
